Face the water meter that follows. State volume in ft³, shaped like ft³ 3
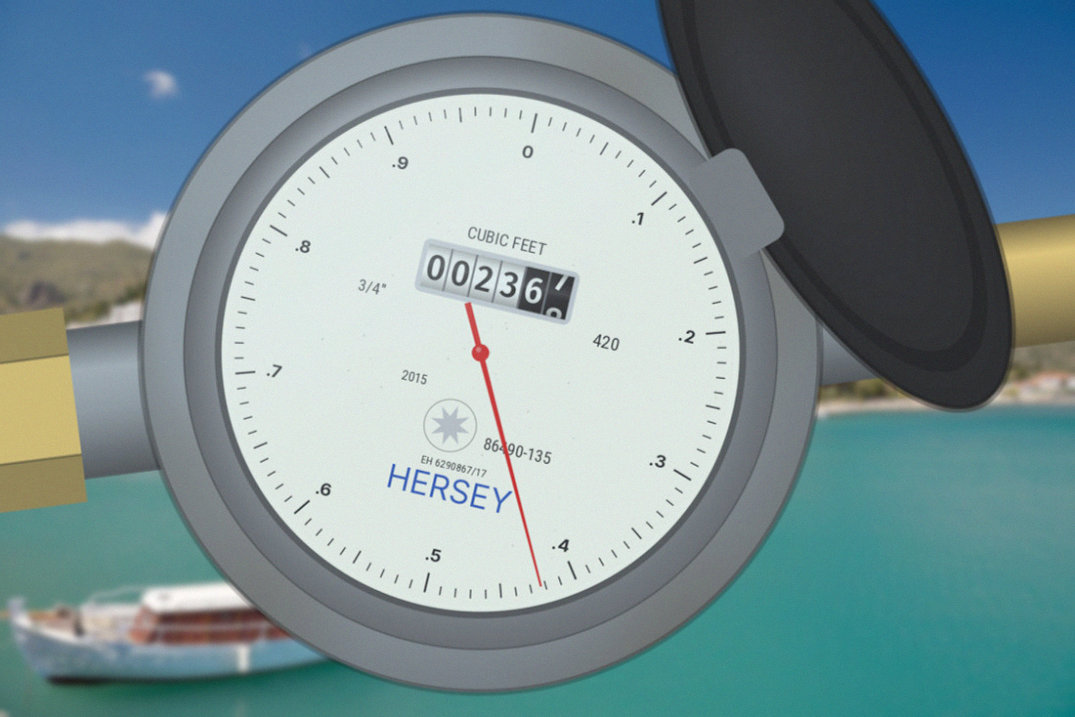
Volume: ft³ 2367.42
